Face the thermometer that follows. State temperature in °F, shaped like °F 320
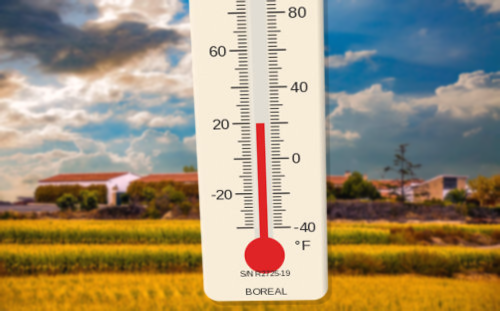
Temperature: °F 20
